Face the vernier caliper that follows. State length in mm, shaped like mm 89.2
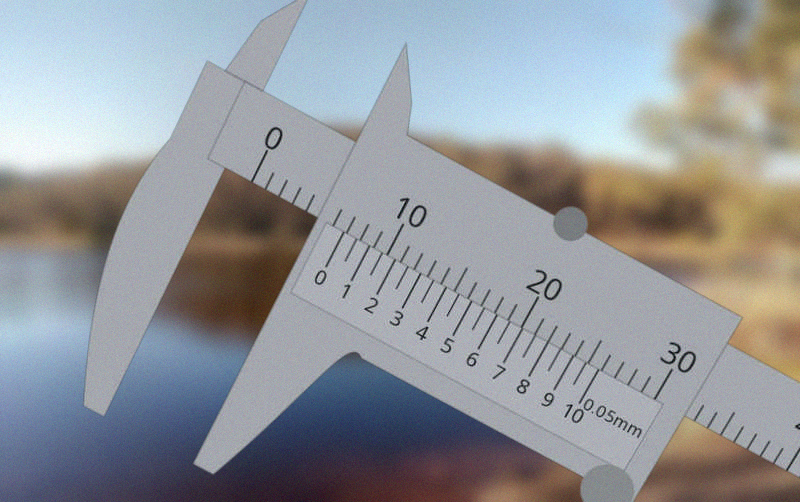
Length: mm 6.8
